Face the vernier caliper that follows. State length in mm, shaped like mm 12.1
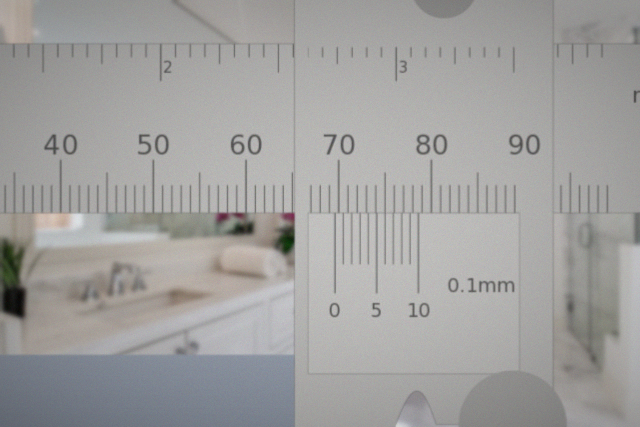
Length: mm 69.6
